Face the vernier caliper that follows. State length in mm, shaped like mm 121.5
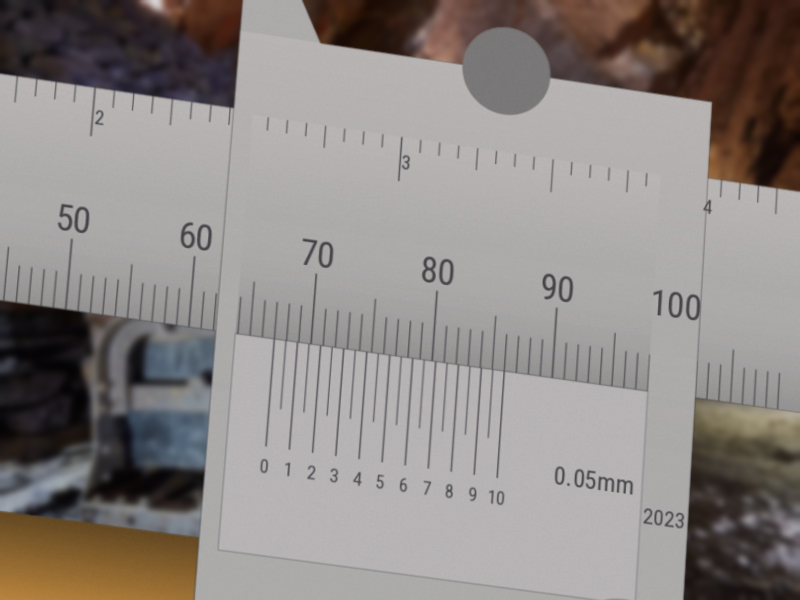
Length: mm 67.0
